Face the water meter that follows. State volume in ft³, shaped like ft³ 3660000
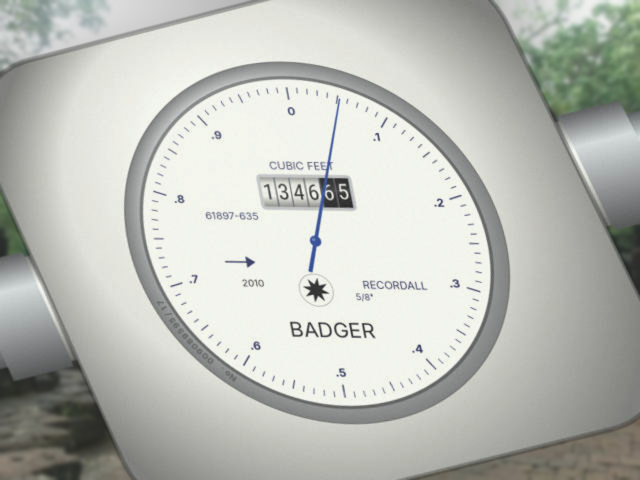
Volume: ft³ 134665.05
